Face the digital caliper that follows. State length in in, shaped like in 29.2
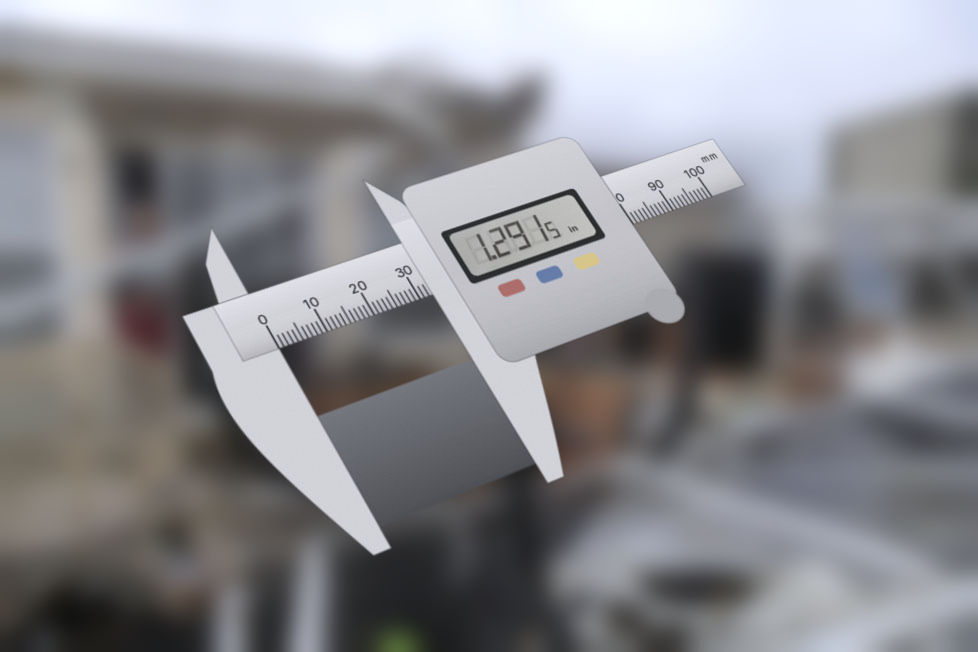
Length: in 1.2915
